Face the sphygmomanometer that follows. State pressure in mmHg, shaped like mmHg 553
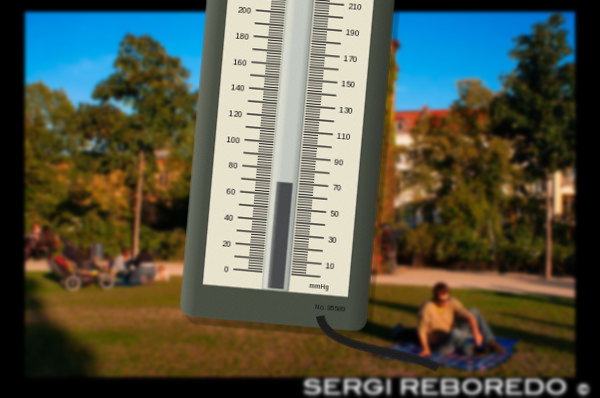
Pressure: mmHg 70
